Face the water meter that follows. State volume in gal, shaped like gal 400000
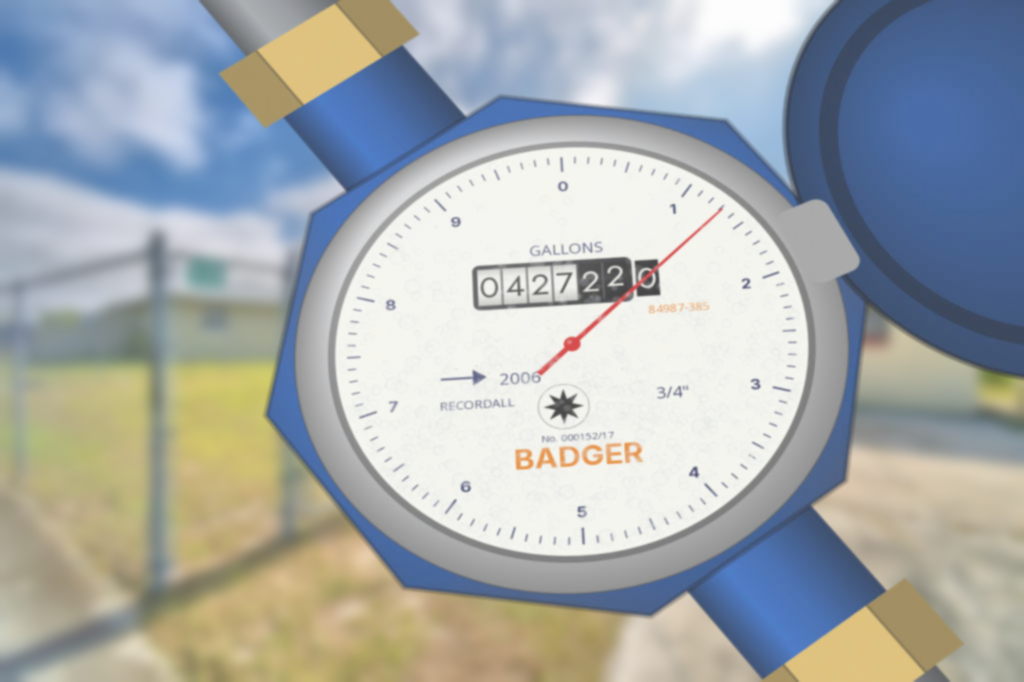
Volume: gal 427221.3
